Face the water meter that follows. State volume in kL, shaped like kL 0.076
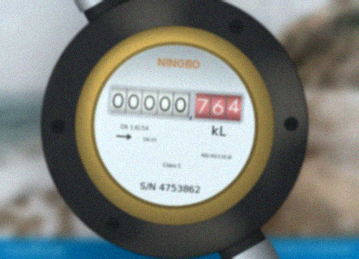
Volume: kL 0.764
